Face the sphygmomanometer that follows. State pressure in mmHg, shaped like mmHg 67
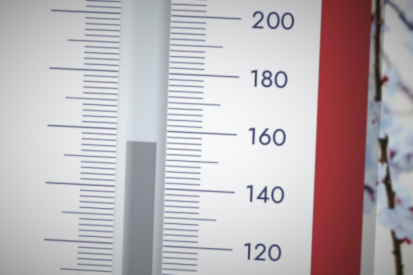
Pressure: mmHg 156
